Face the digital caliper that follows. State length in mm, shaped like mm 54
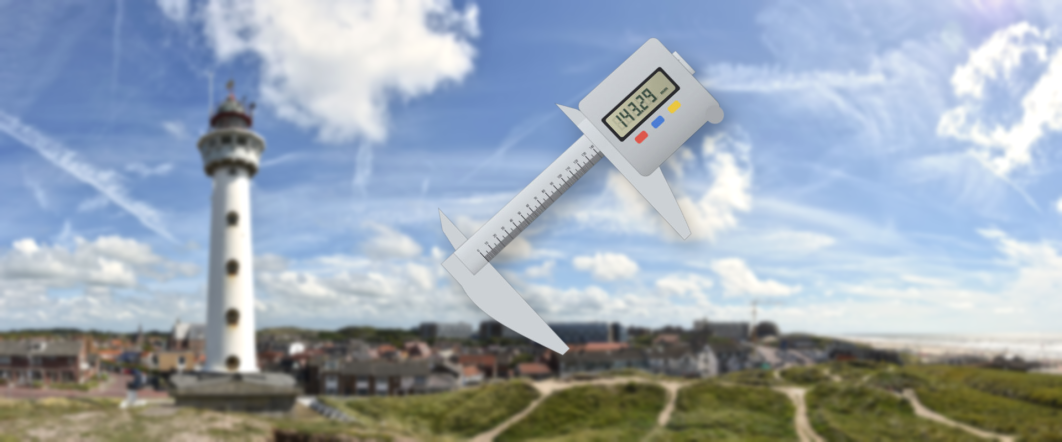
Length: mm 143.29
